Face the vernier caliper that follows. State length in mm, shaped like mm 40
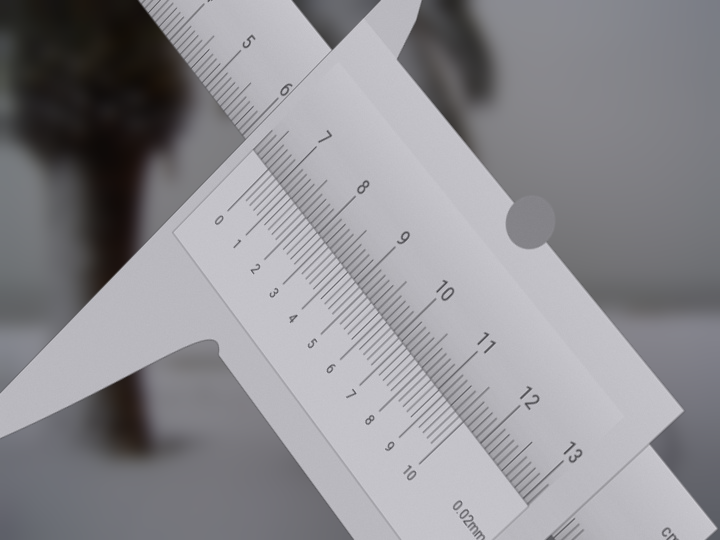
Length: mm 67.0
